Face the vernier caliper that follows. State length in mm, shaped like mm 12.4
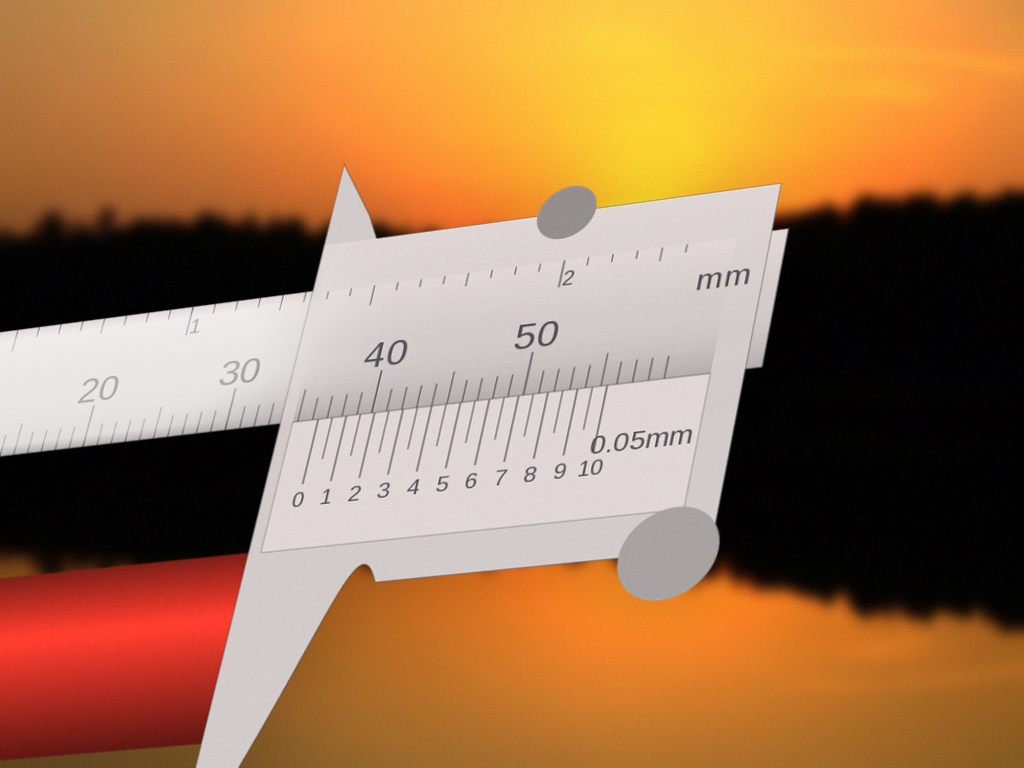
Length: mm 36.4
